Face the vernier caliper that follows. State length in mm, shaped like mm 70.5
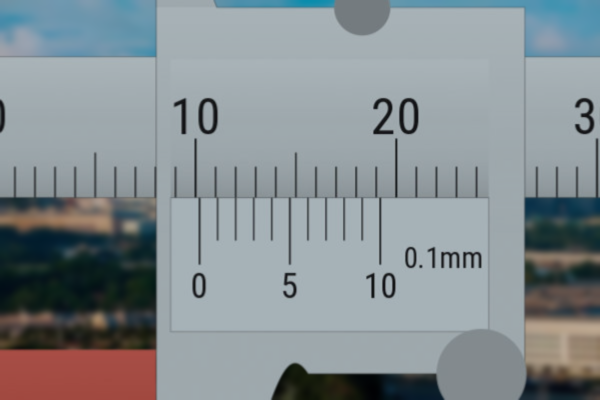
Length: mm 10.2
